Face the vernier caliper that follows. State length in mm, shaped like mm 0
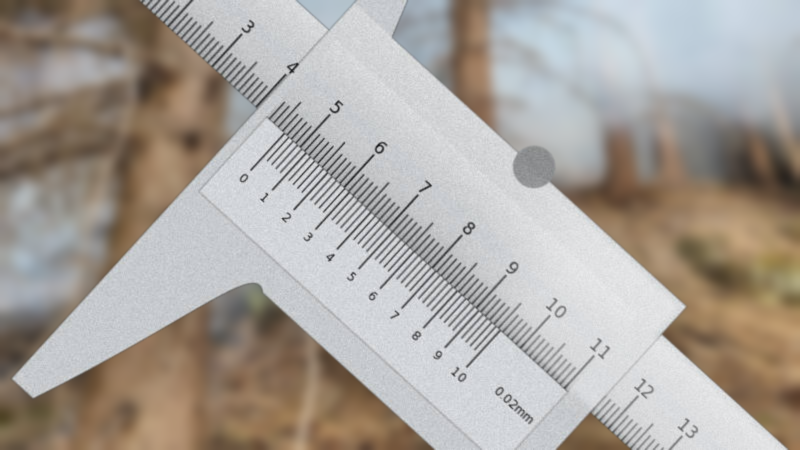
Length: mm 46.5
